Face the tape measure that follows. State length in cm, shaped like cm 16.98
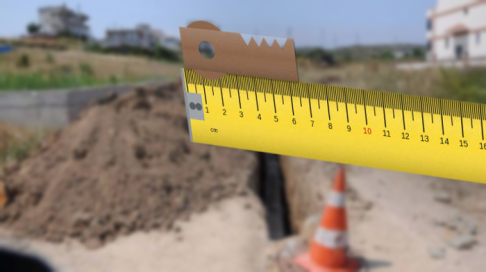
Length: cm 6.5
